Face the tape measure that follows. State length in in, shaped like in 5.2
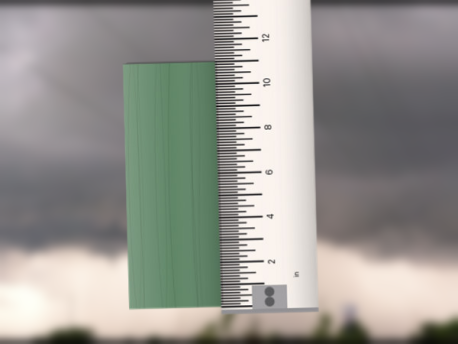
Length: in 11
